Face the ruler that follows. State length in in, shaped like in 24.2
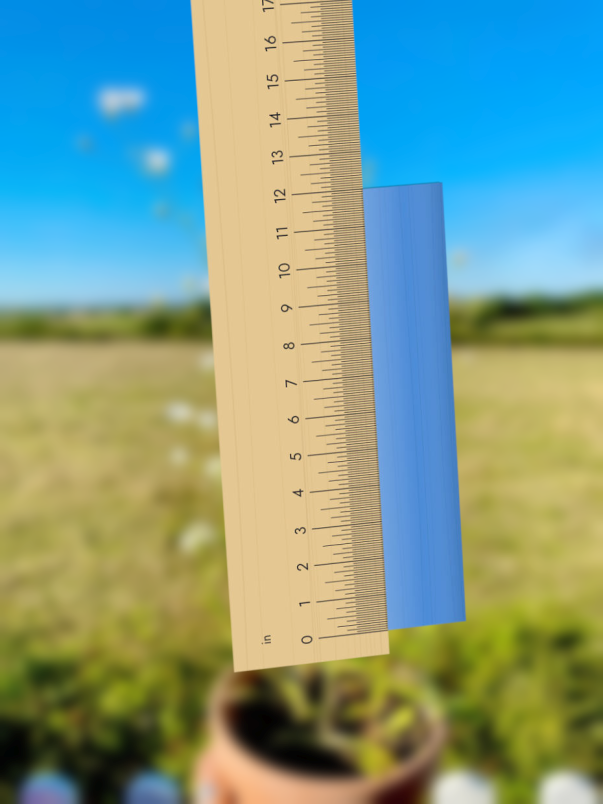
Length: in 12
